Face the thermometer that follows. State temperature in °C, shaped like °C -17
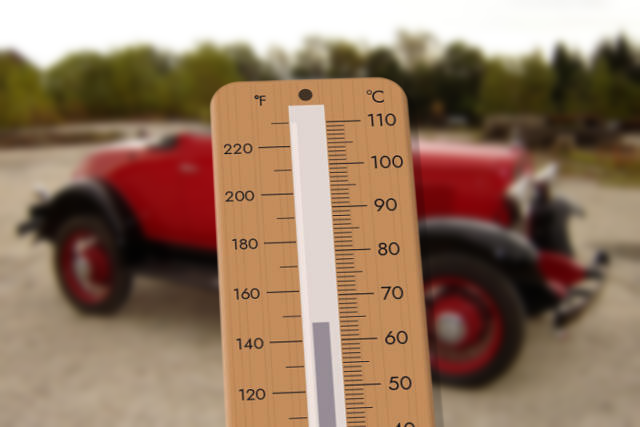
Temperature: °C 64
